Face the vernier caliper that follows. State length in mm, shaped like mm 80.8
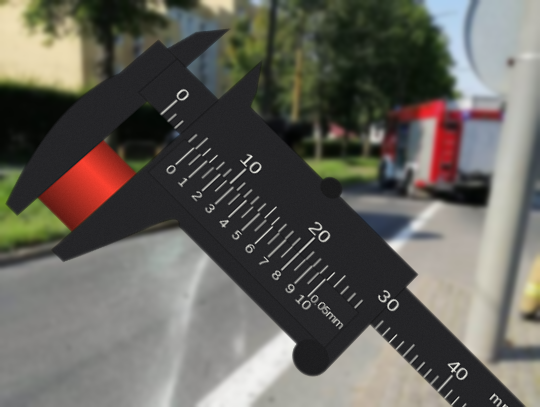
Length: mm 4.8
